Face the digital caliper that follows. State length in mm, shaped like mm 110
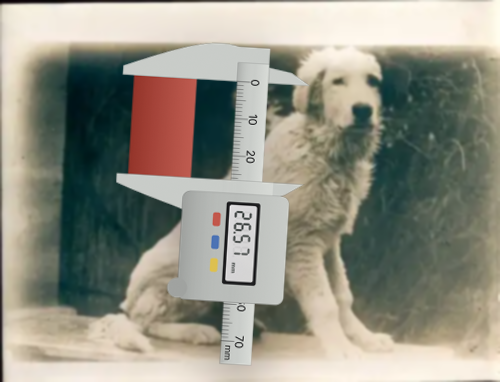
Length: mm 26.57
